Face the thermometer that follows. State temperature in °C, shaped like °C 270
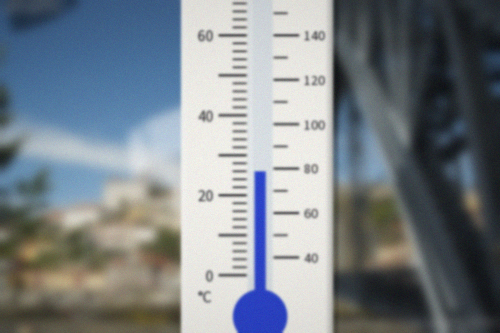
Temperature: °C 26
